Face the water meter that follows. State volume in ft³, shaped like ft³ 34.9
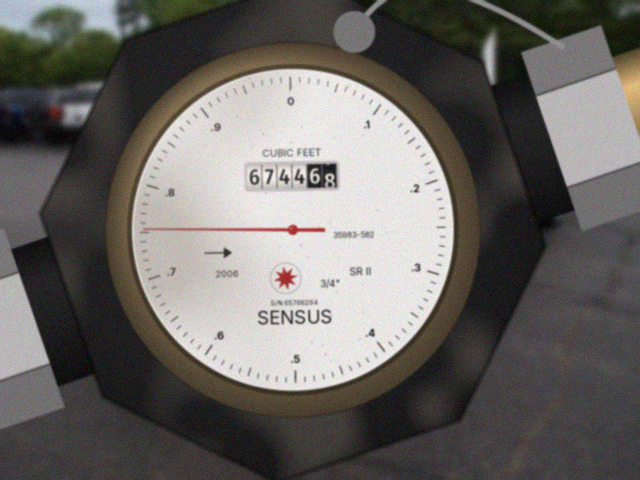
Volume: ft³ 674467.75
